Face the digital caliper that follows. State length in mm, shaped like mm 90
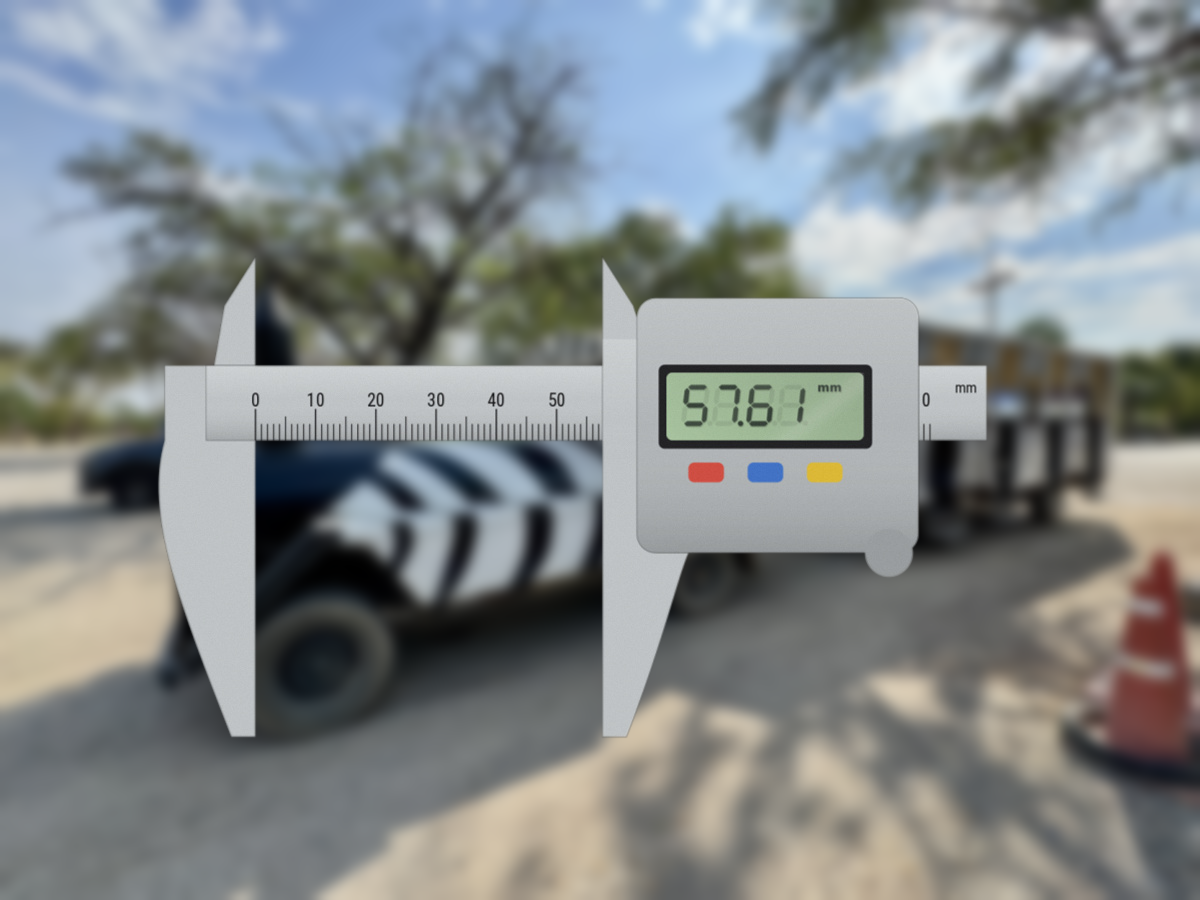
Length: mm 57.61
